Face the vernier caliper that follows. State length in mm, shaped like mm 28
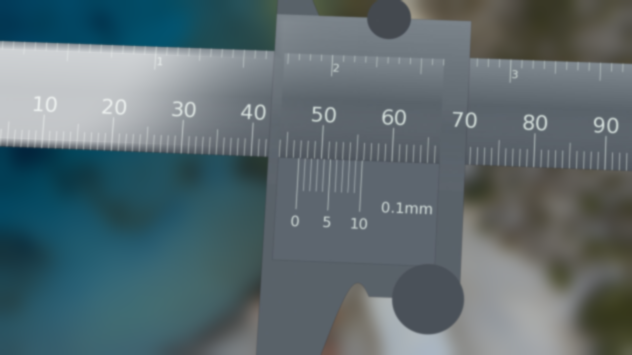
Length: mm 46.8
